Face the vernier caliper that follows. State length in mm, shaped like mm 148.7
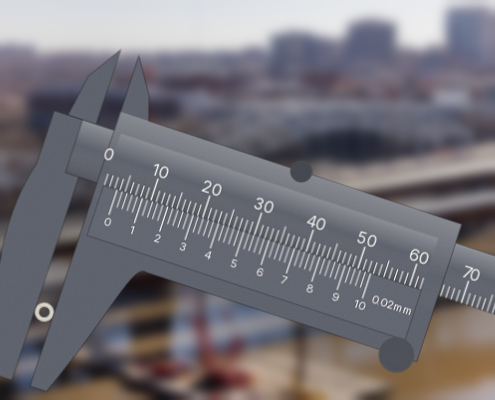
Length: mm 3.5
